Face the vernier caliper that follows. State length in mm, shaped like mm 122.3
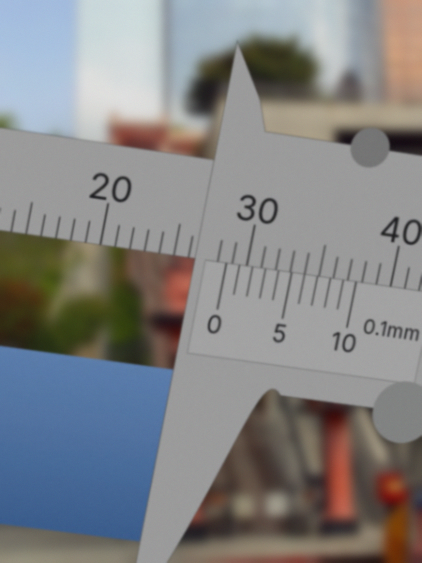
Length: mm 28.6
